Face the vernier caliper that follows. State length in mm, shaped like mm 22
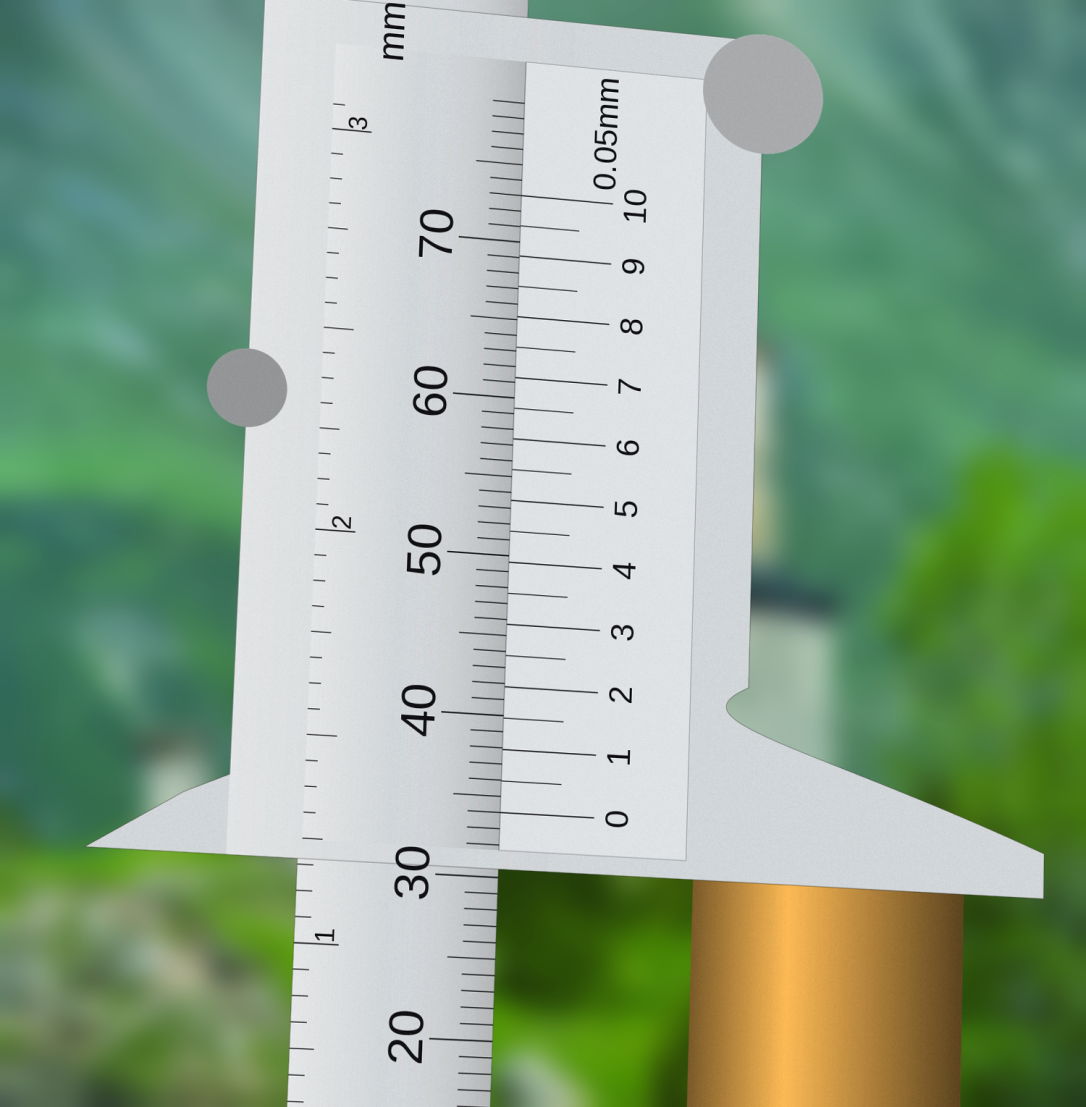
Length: mm 34.0
